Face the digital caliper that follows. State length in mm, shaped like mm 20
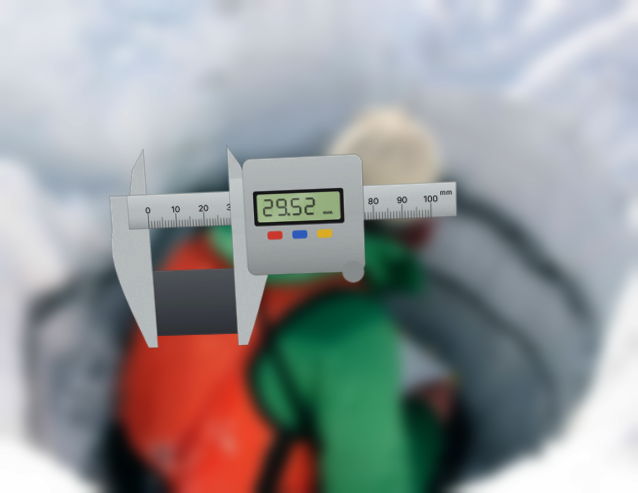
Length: mm 29.52
